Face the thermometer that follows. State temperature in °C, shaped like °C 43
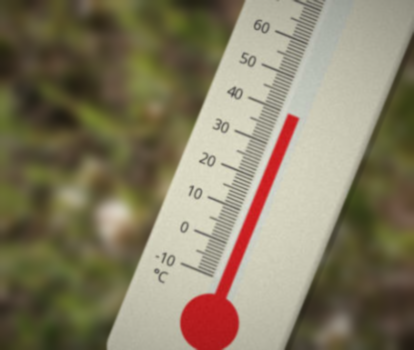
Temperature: °C 40
